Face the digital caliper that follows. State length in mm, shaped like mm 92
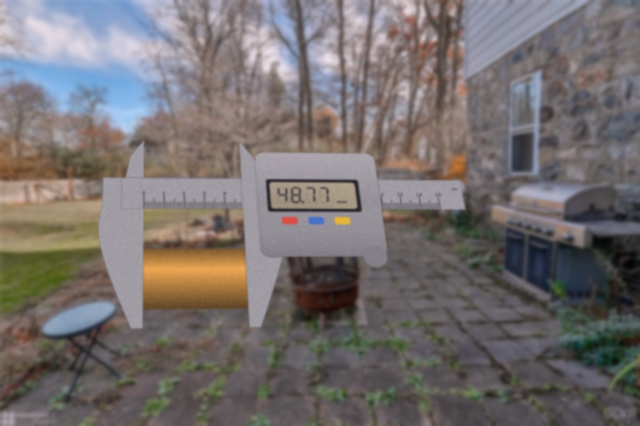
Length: mm 48.77
